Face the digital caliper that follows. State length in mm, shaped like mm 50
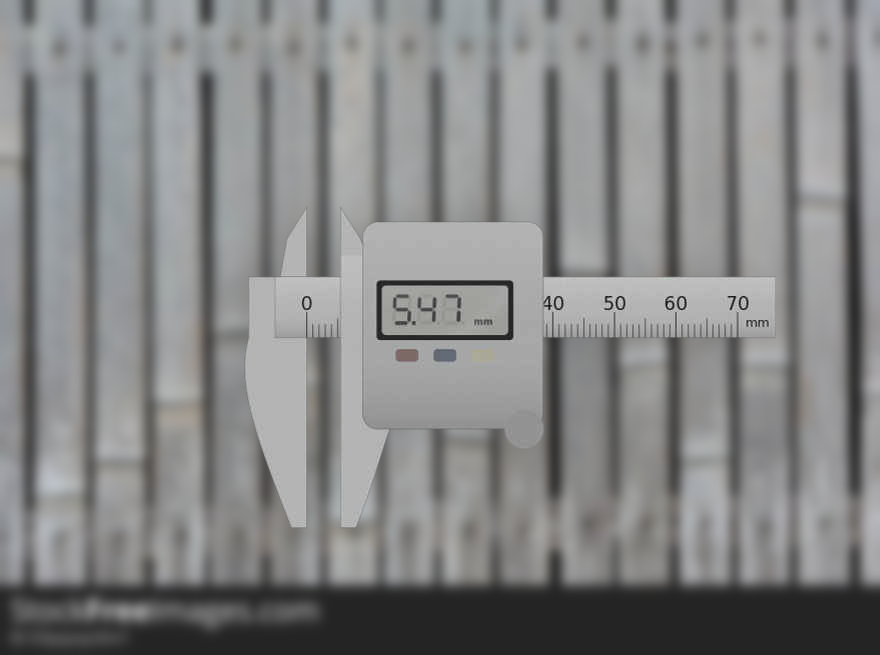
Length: mm 5.47
